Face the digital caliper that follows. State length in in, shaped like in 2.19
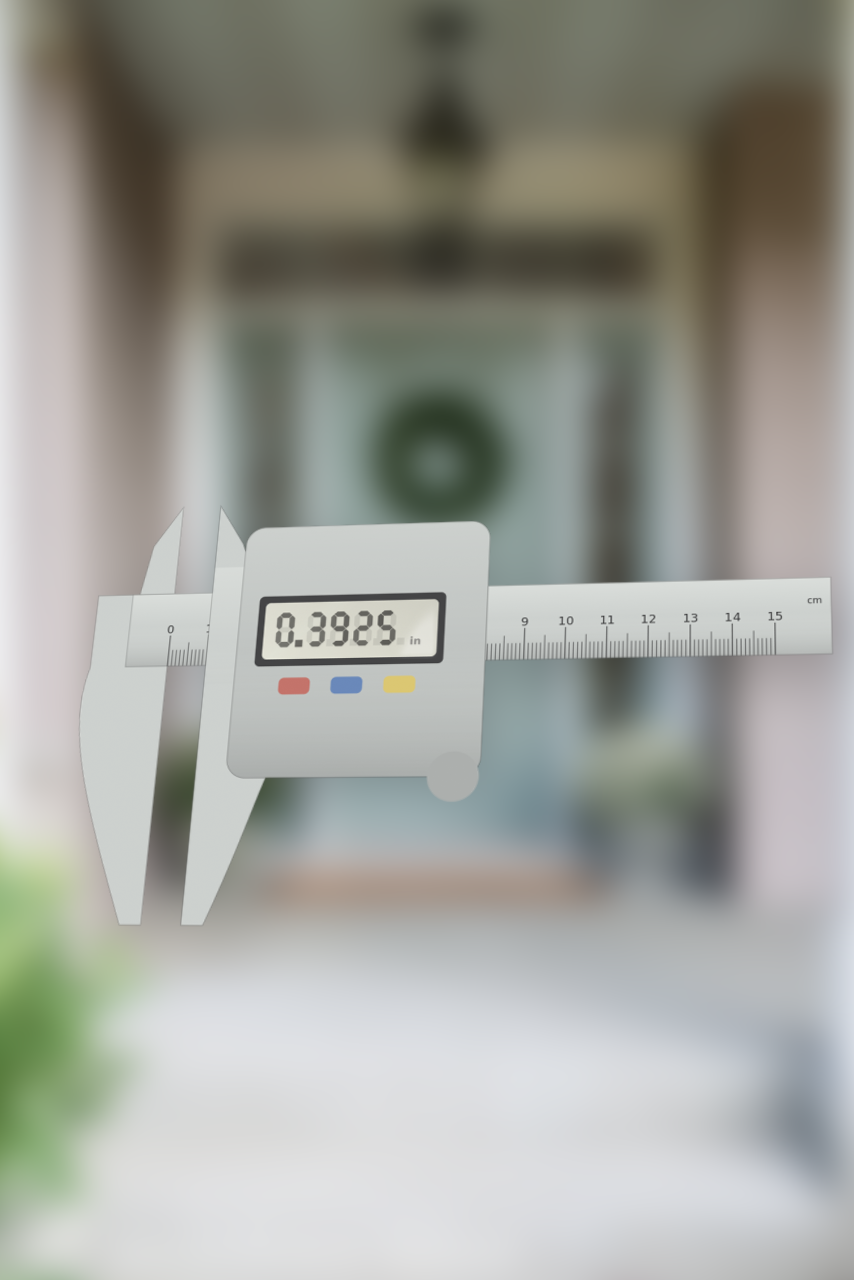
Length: in 0.3925
